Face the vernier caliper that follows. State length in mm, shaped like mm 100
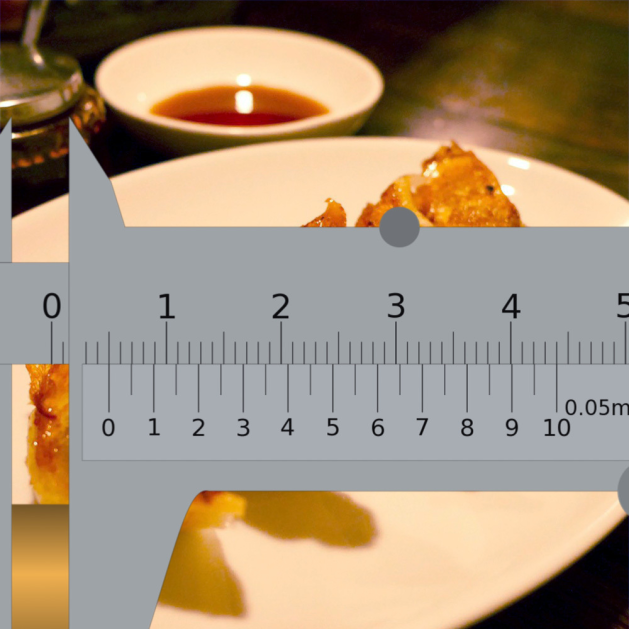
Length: mm 5.0
